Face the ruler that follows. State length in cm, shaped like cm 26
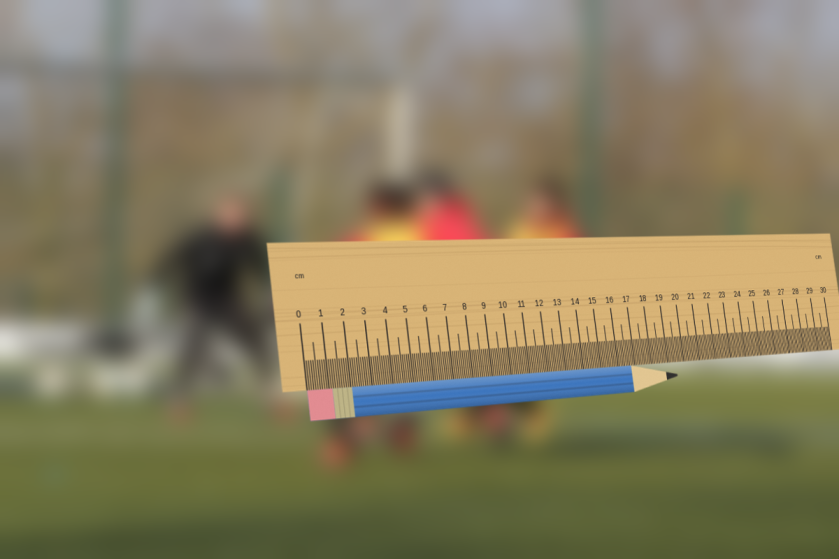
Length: cm 19.5
